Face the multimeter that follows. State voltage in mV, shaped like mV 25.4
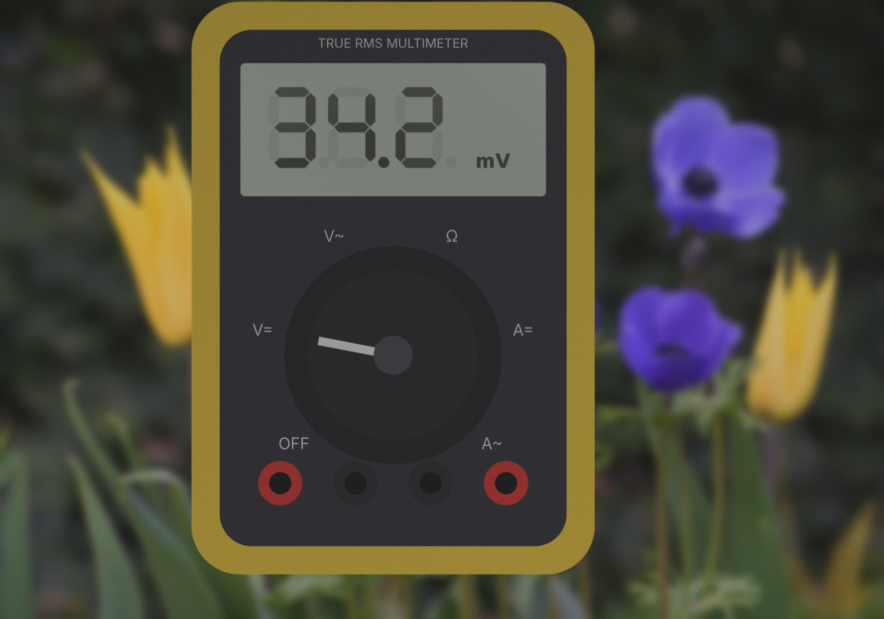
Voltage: mV 34.2
